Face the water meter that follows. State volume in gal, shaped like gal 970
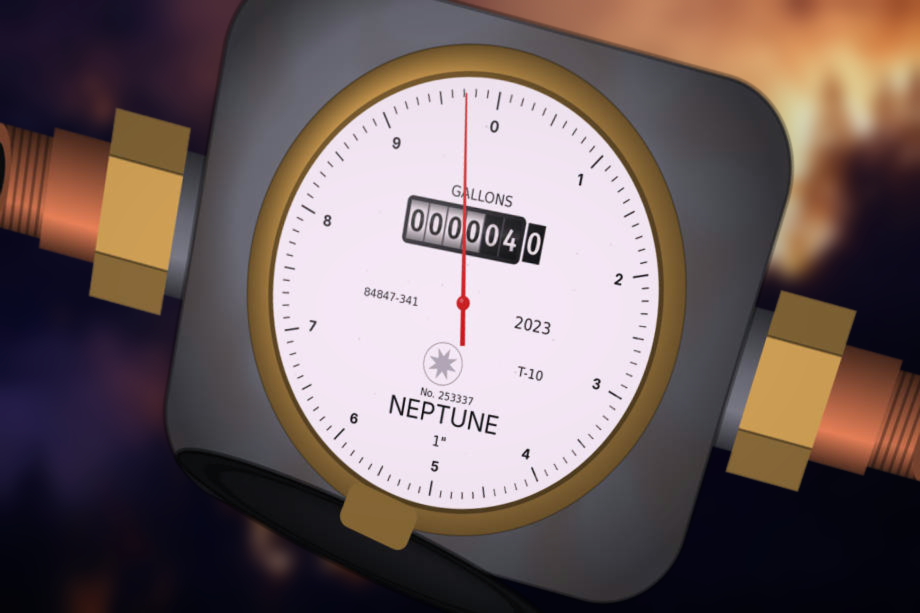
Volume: gal 39.7
